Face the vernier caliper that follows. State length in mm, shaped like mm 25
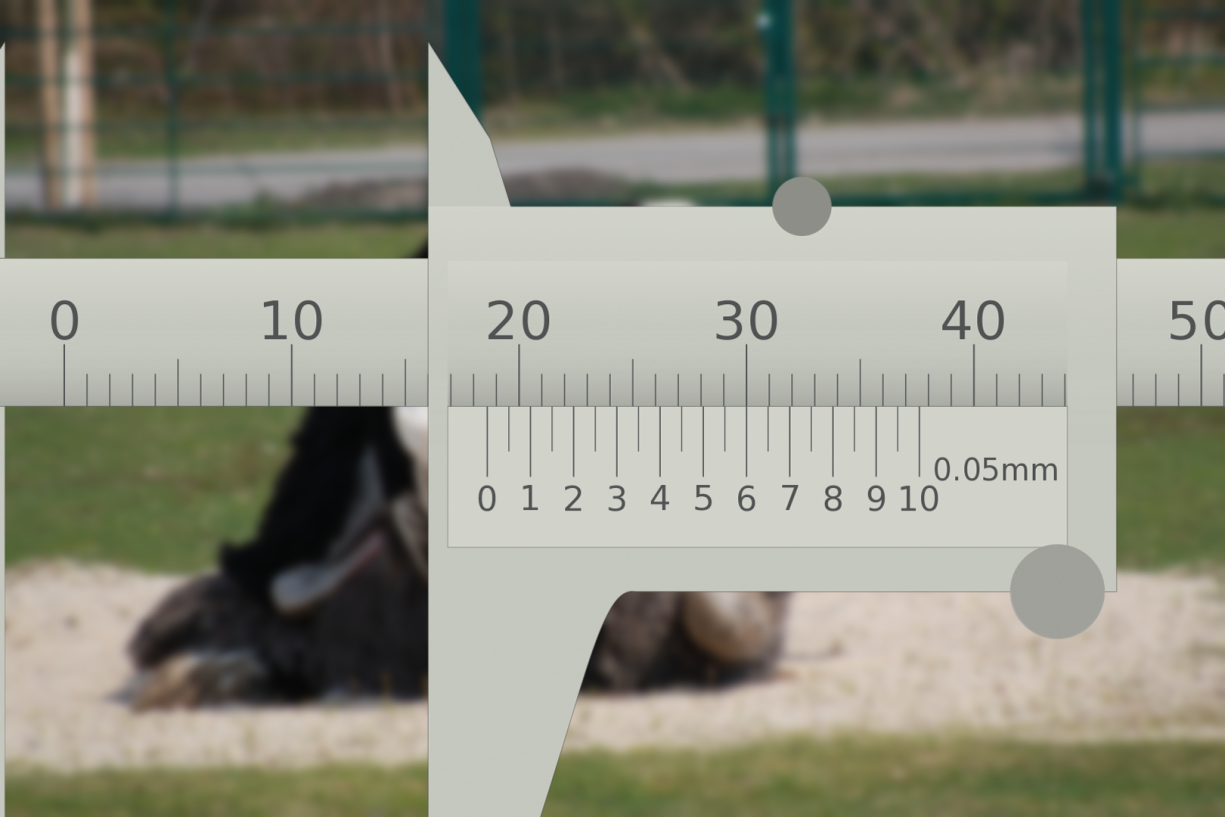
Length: mm 18.60
